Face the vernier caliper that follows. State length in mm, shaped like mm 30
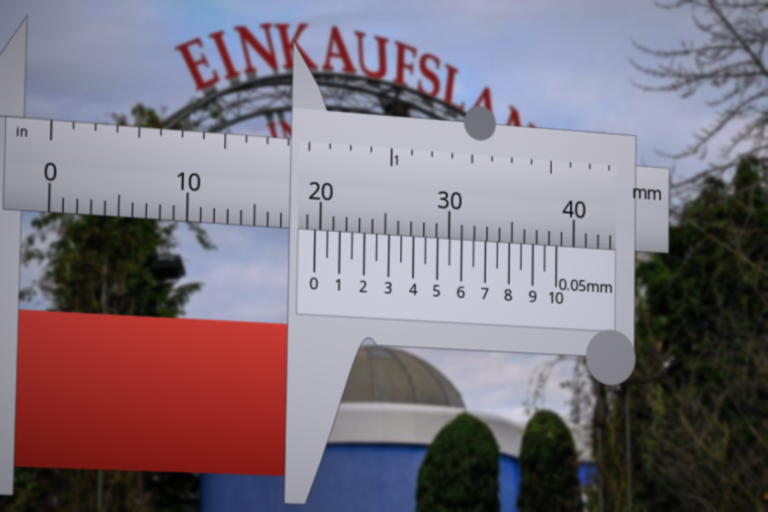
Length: mm 19.6
